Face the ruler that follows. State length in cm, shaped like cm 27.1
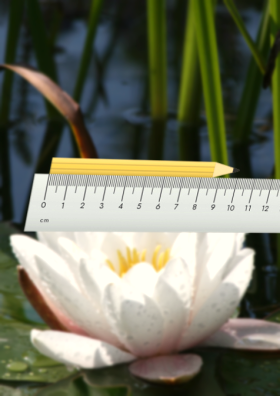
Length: cm 10
